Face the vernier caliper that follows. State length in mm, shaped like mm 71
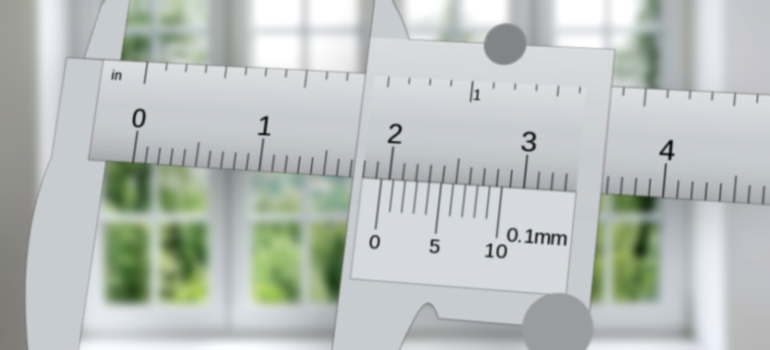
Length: mm 19.4
